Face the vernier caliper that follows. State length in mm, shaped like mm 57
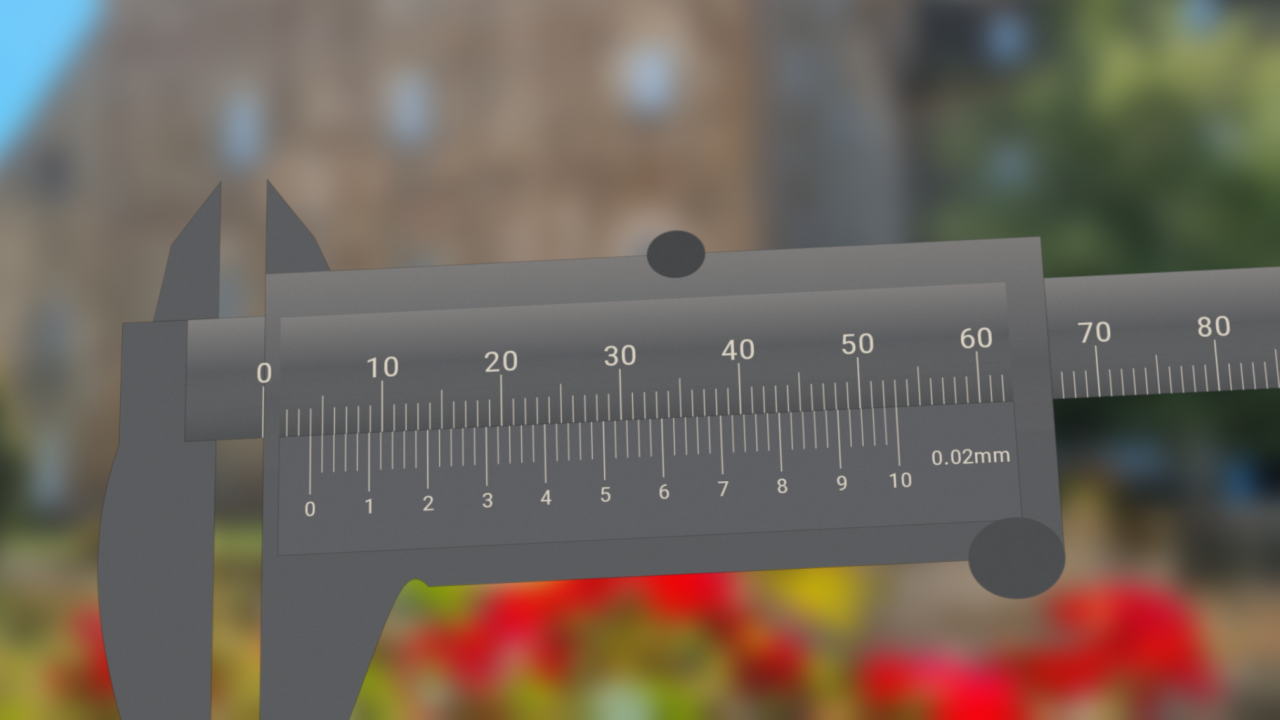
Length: mm 4.0
